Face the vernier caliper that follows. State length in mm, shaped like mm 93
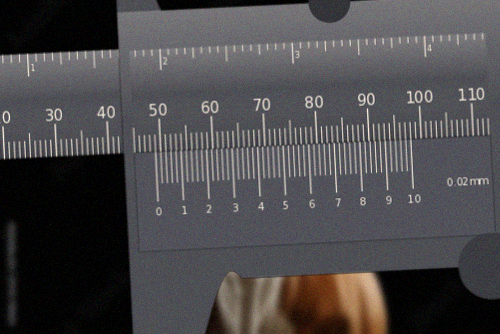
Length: mm 49.0
